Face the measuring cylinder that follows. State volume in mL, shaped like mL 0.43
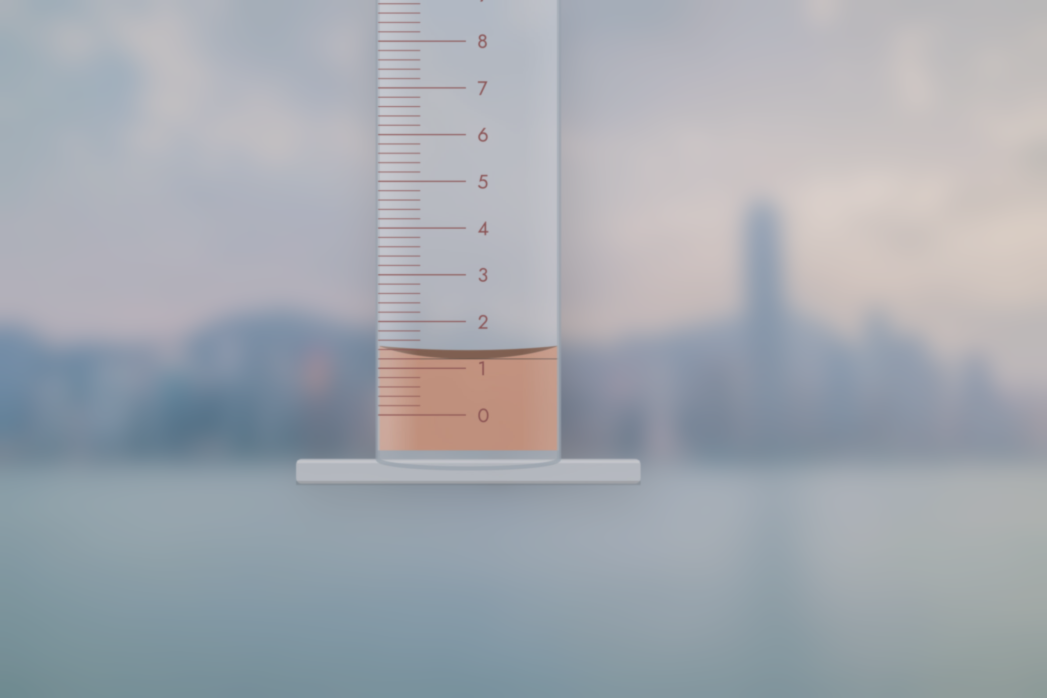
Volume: mL 1.2
